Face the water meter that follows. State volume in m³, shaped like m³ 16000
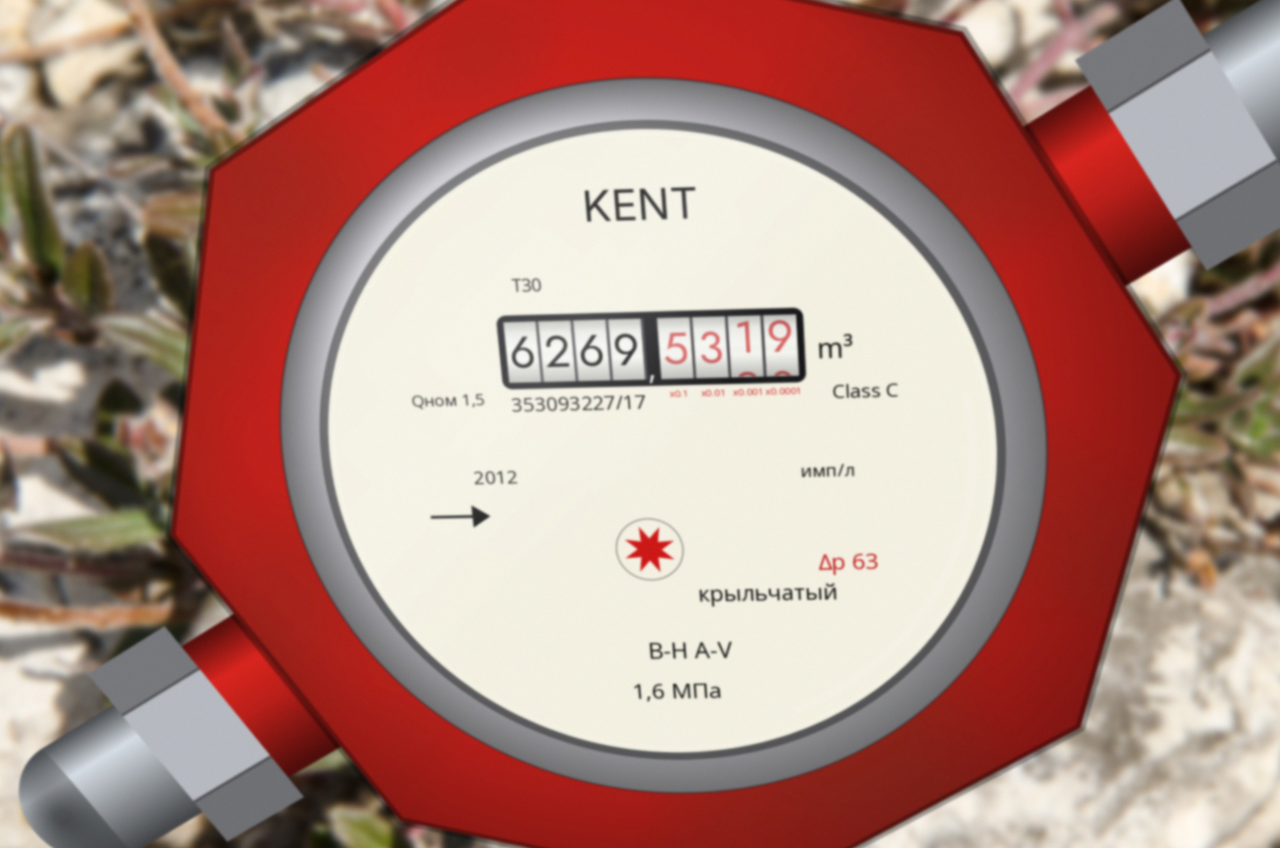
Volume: m³ 6269.5319
